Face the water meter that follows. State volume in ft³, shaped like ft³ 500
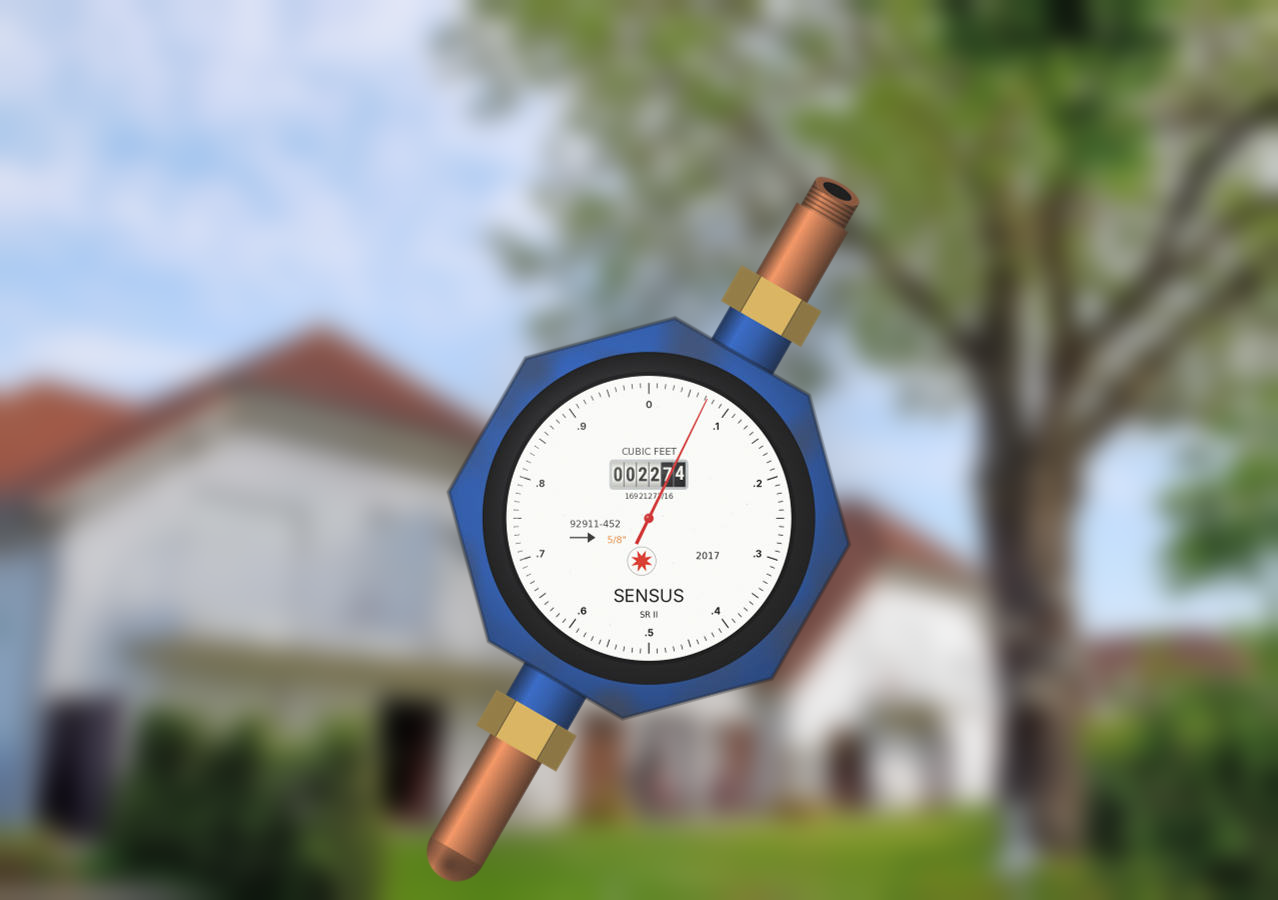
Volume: ft³ 2274.07
